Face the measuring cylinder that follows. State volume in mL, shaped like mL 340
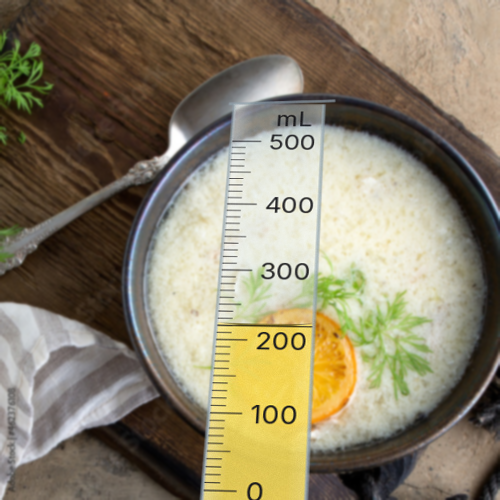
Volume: mL 220
